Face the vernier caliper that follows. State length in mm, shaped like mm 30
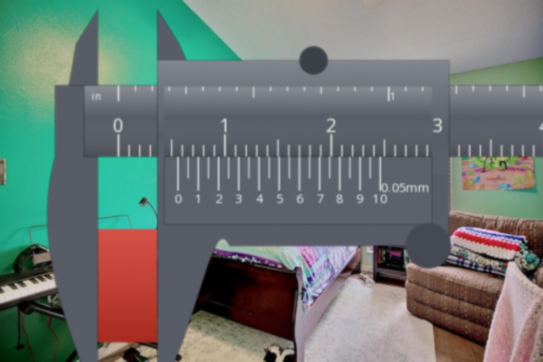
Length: mm 5.6
